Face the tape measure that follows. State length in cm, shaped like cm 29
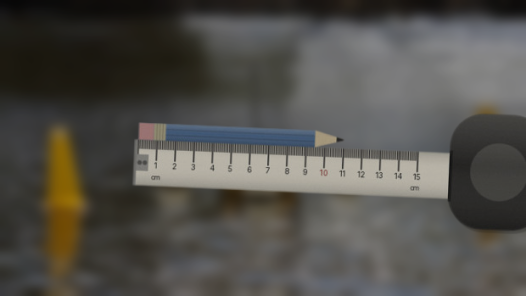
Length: cm 11
